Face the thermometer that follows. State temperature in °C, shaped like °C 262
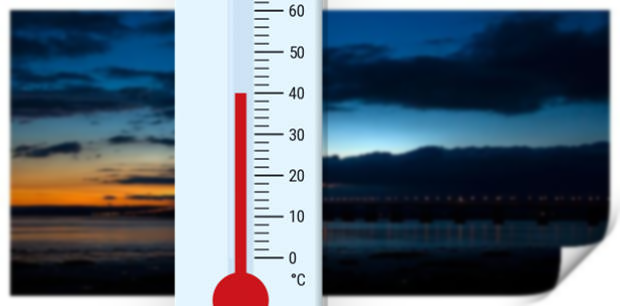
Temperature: °C 40
